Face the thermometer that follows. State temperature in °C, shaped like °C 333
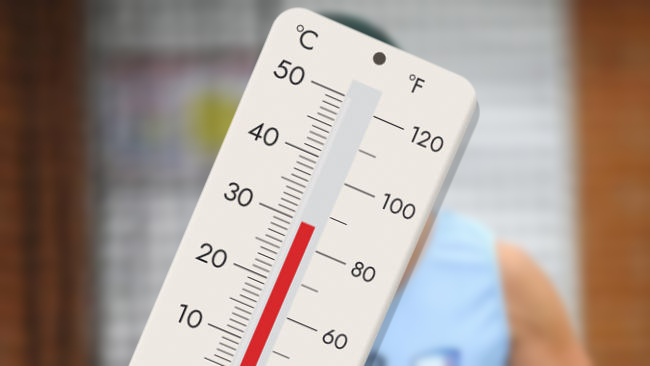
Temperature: °C 30
